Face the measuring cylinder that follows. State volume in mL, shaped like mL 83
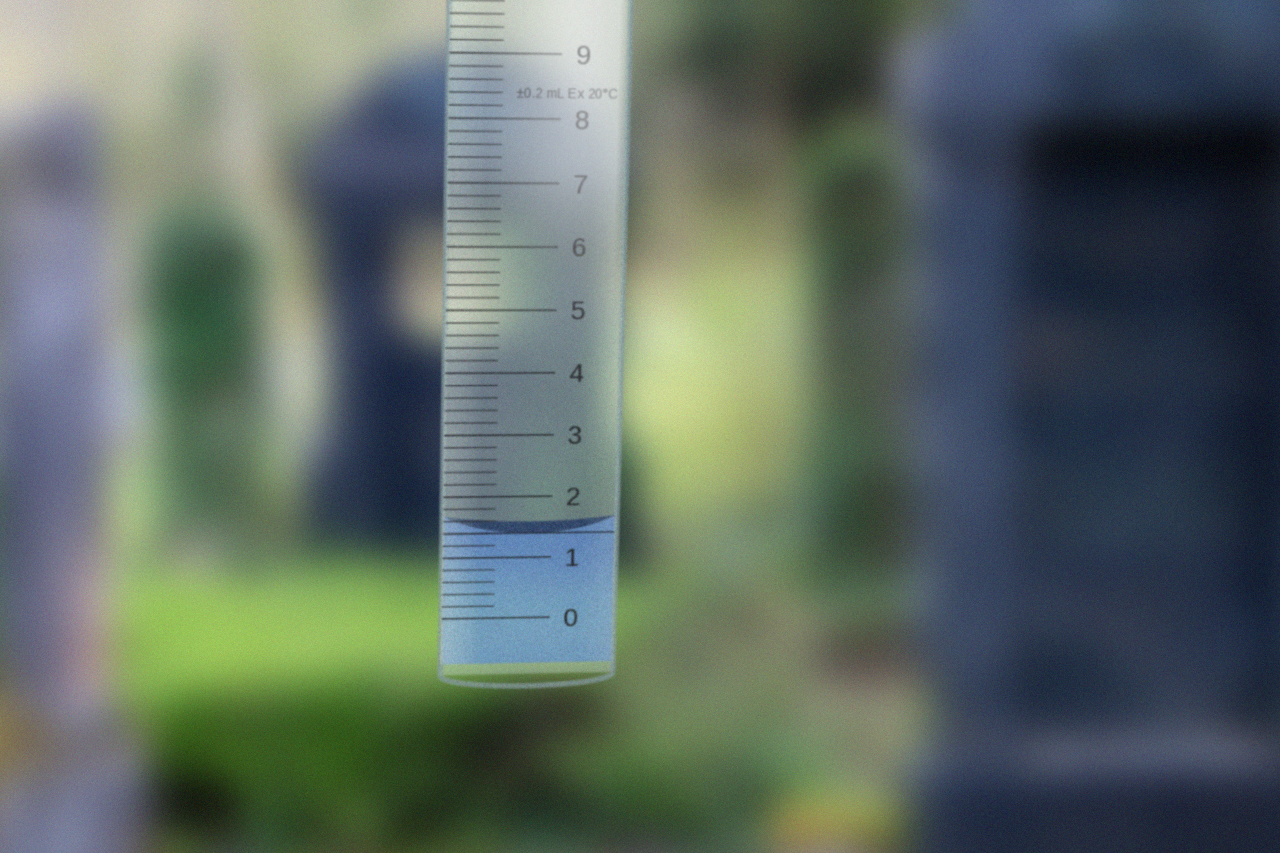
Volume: mL 1.4
